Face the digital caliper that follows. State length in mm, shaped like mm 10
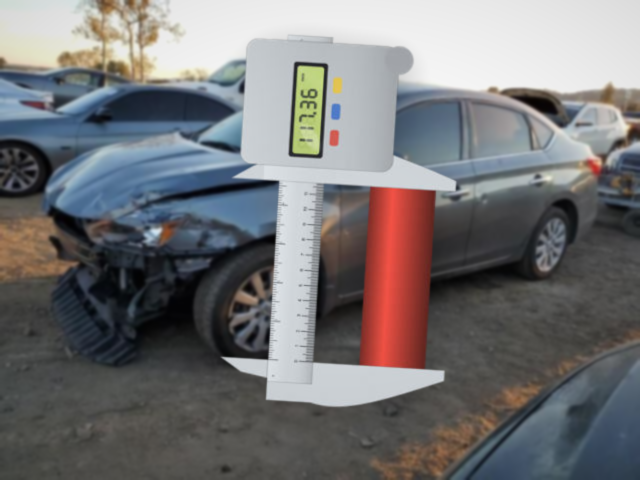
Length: mm 117.36
